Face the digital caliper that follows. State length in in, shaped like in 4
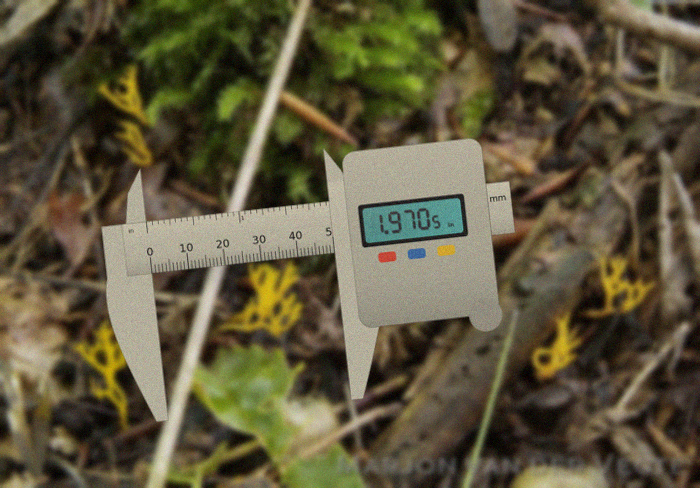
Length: in 1.9705
